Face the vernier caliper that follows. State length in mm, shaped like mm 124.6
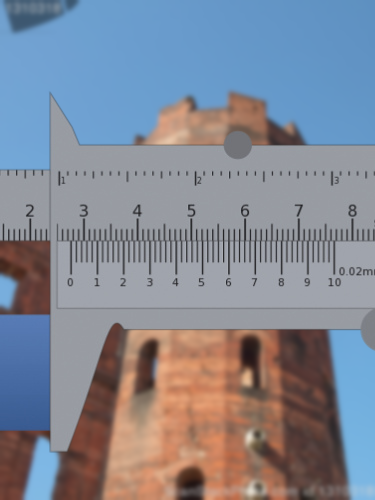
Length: mm 27.6
